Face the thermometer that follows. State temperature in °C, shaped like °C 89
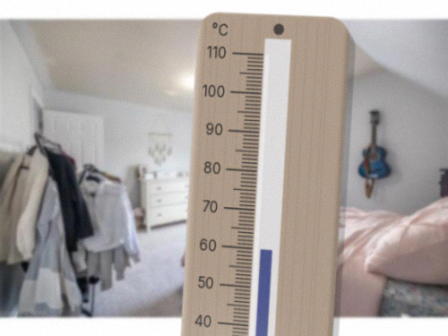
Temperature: °C 60
